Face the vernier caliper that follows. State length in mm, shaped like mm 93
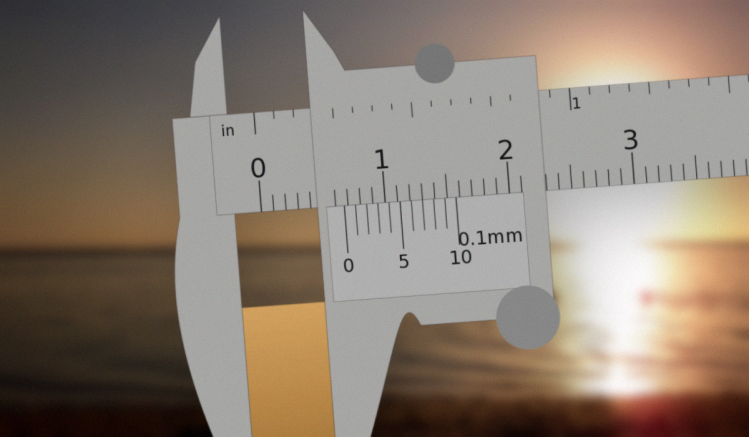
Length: mm 6.7
